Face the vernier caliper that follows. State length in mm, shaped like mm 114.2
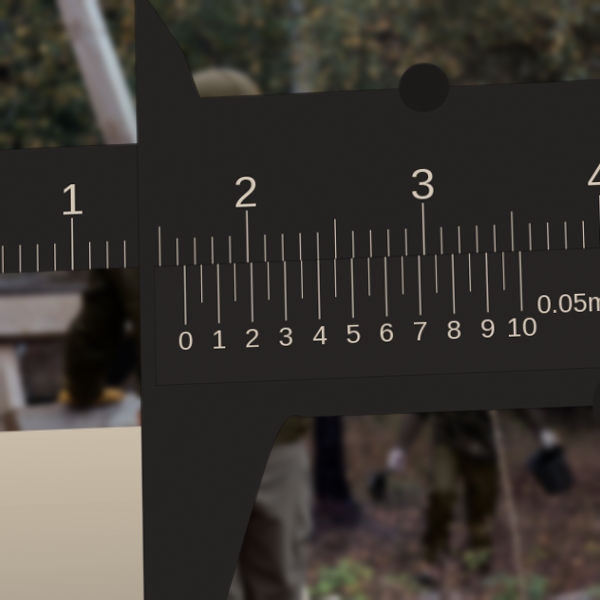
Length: mm 16.4
